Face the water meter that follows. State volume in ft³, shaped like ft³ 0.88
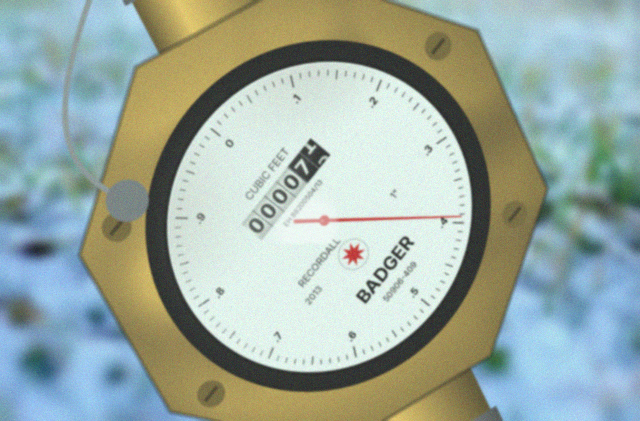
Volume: ft³ 71.39
